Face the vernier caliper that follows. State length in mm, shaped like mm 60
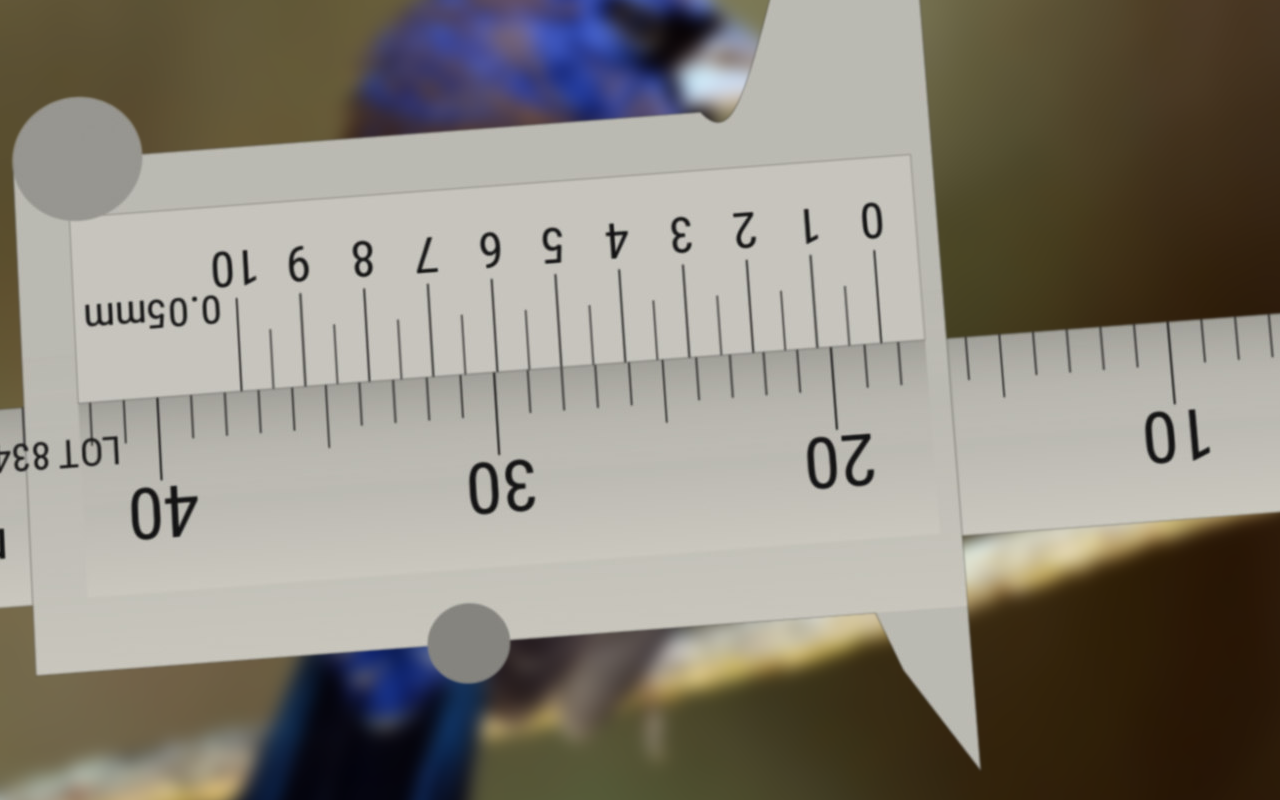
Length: mm 18.50
